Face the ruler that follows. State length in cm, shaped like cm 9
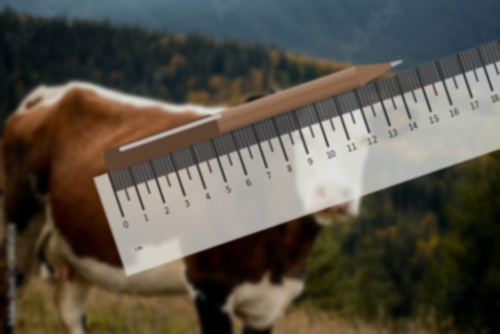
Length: cm 14.5
